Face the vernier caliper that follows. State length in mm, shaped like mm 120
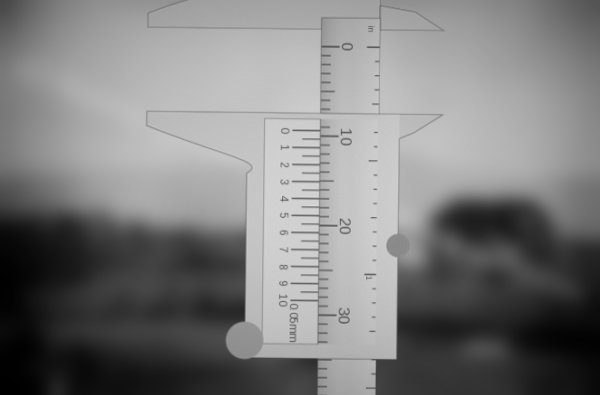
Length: mm 9.4
